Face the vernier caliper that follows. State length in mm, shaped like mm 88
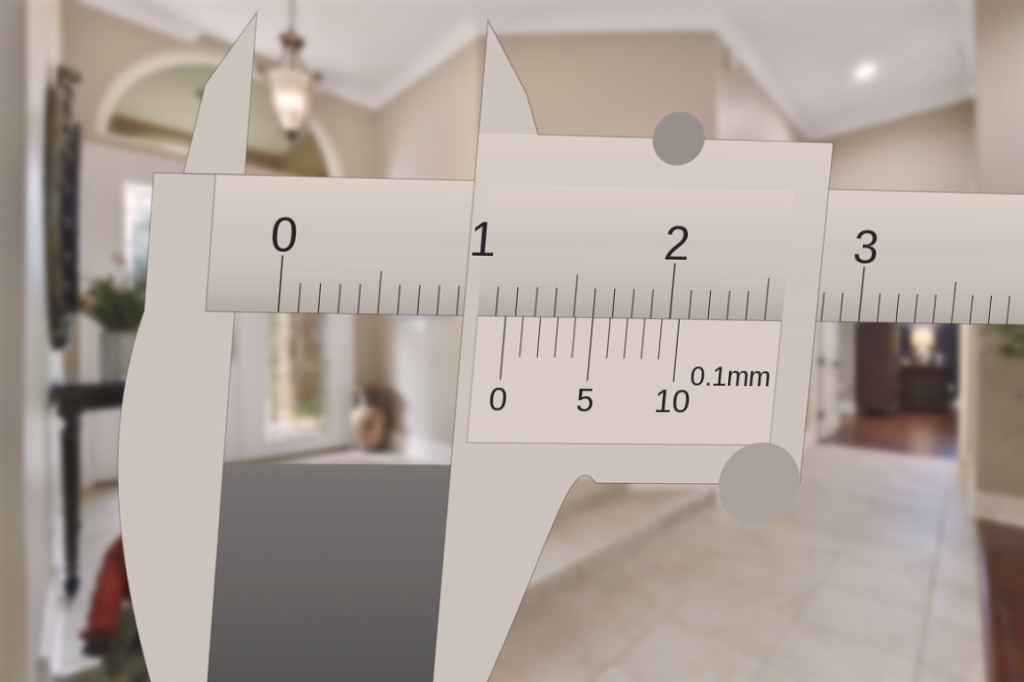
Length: mm 11.5
